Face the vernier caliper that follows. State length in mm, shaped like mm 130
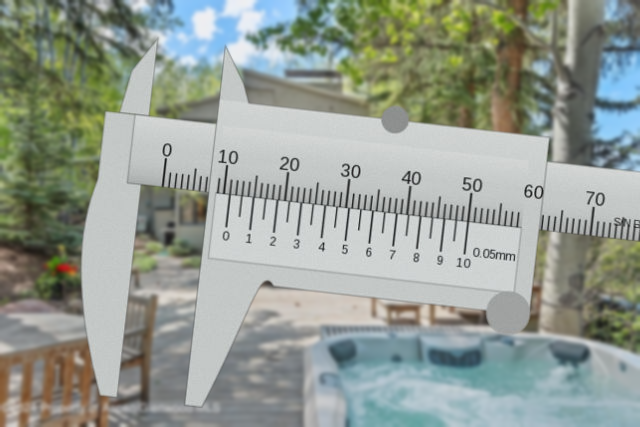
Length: mm 11.0
